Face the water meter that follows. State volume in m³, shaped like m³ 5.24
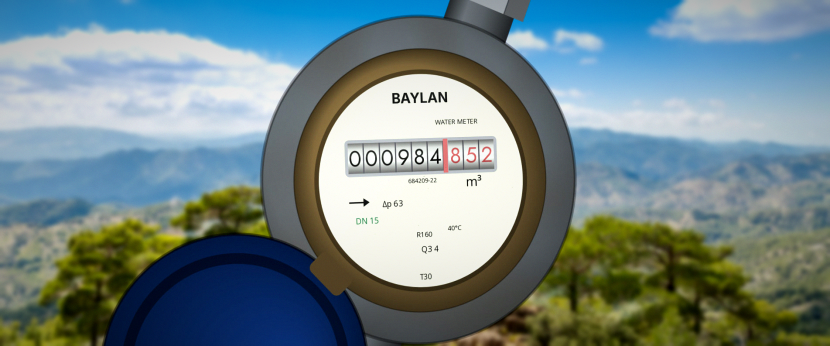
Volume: m³ 984.852
